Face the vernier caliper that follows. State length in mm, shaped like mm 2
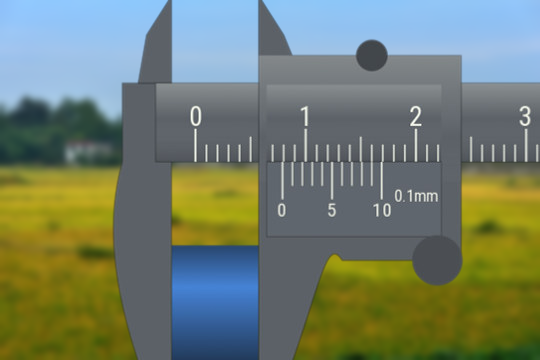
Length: mm 7.9
